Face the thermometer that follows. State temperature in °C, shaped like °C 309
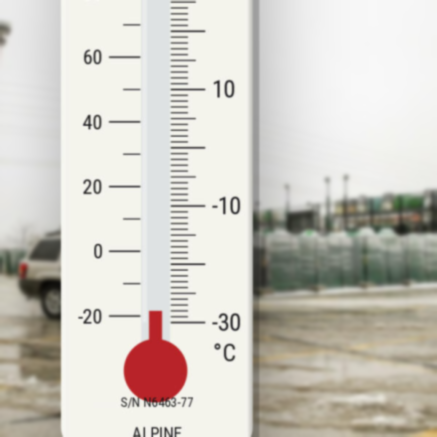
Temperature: °C -28
